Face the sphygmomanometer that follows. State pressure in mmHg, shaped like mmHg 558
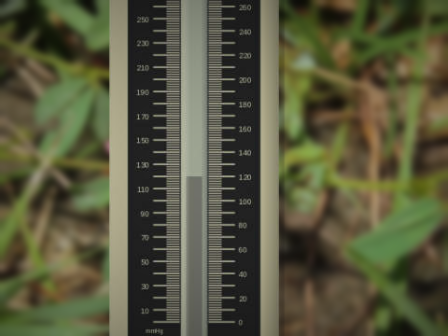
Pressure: mmHg 120
